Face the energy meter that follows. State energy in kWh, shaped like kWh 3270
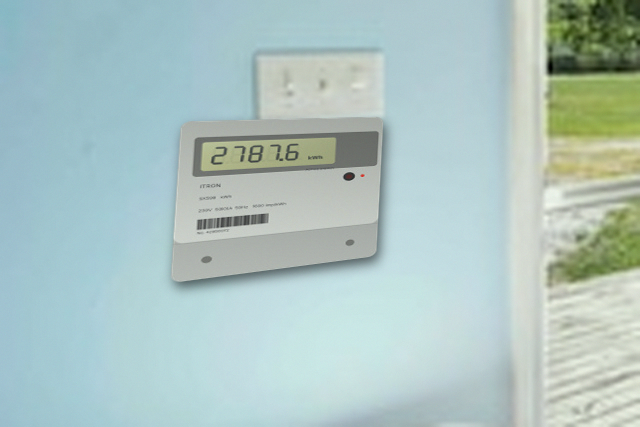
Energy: kWh 2787.6
